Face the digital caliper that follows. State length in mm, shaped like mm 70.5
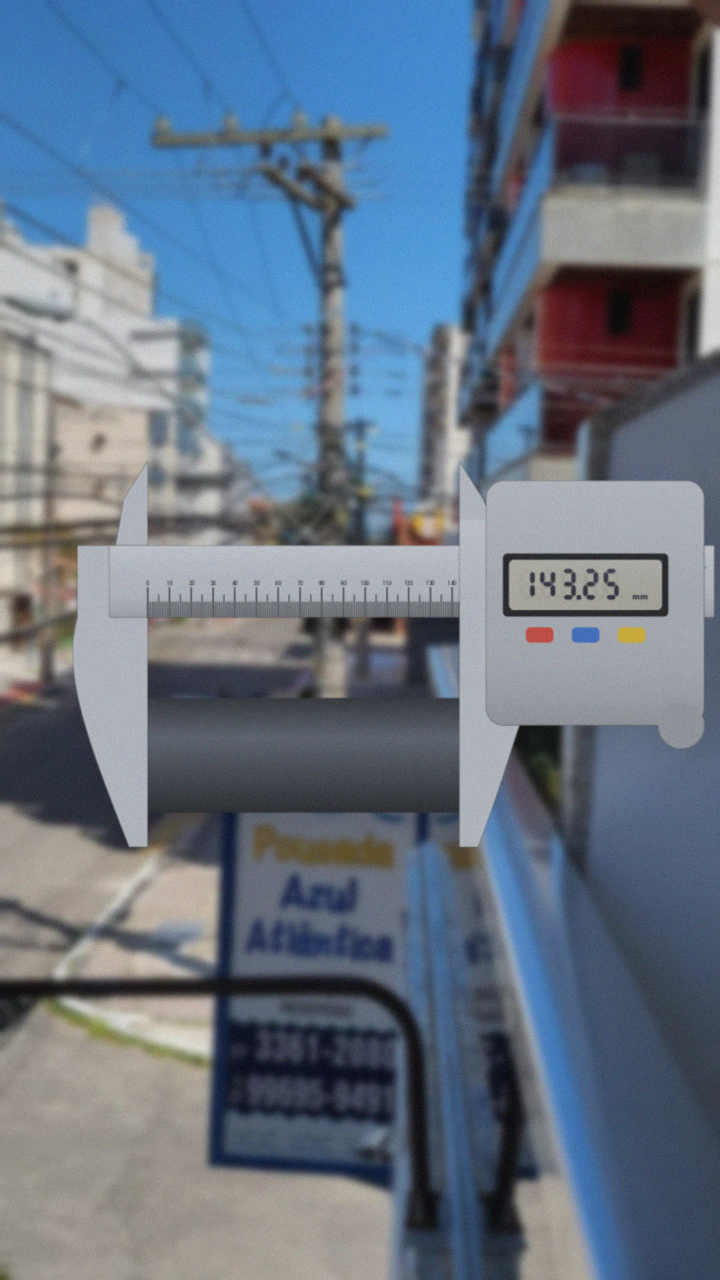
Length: mm 143.25
